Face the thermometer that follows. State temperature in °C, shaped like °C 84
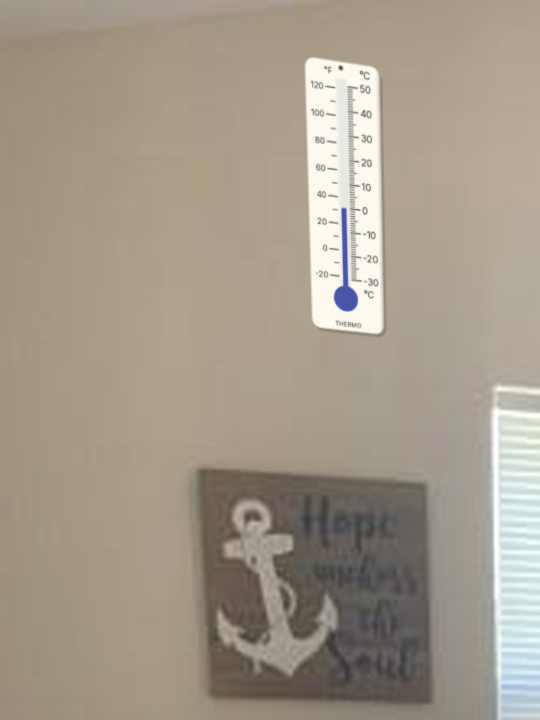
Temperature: °C 0
